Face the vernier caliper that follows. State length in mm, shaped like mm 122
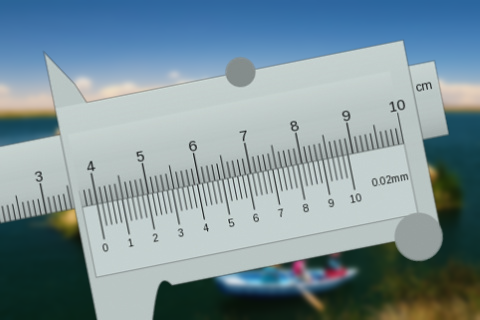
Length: mm 40.0
